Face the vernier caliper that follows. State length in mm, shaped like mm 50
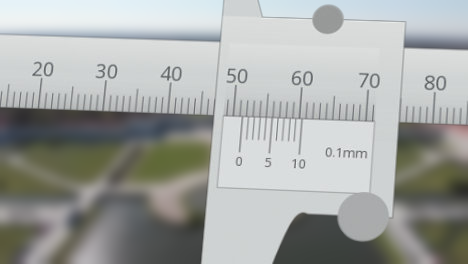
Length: mm 51.4
